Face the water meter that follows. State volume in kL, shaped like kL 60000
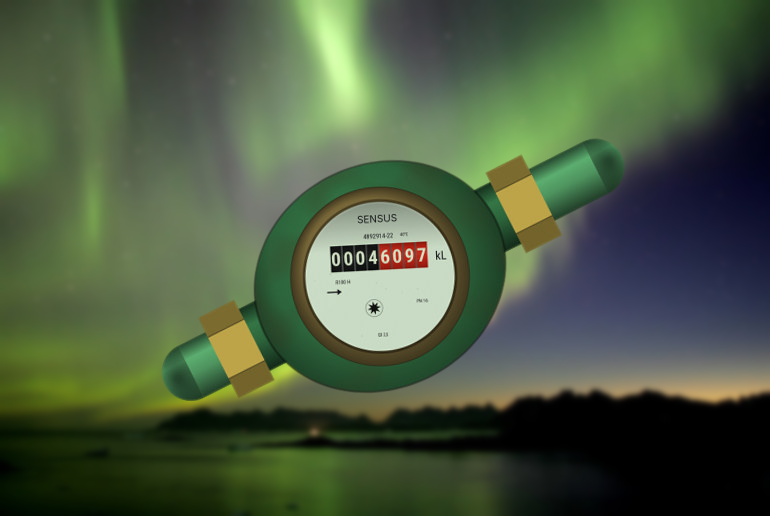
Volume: kL 4.6097
